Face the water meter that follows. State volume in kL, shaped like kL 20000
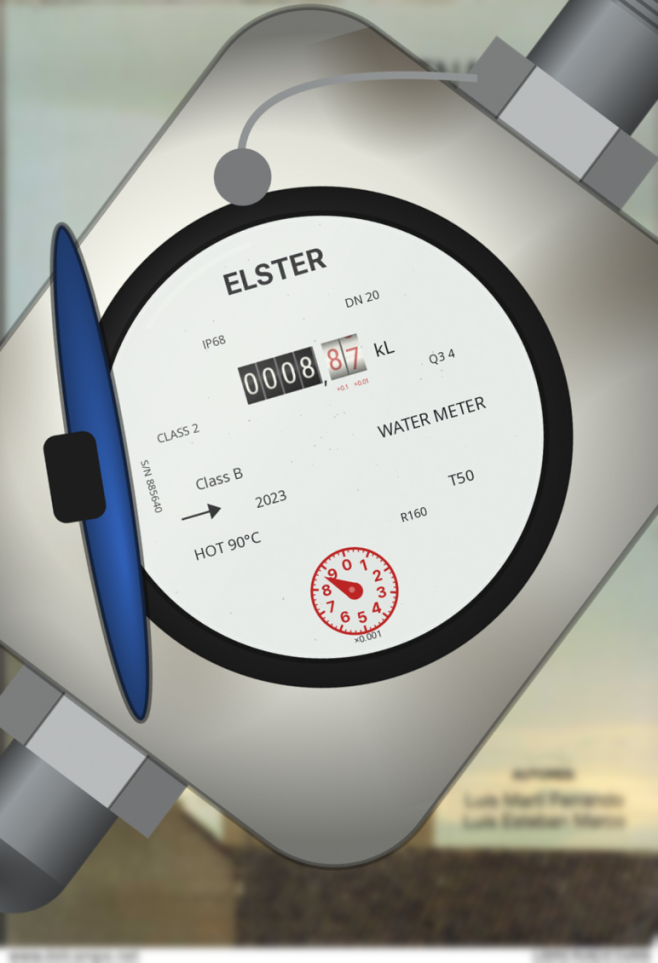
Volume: kL 8.868
